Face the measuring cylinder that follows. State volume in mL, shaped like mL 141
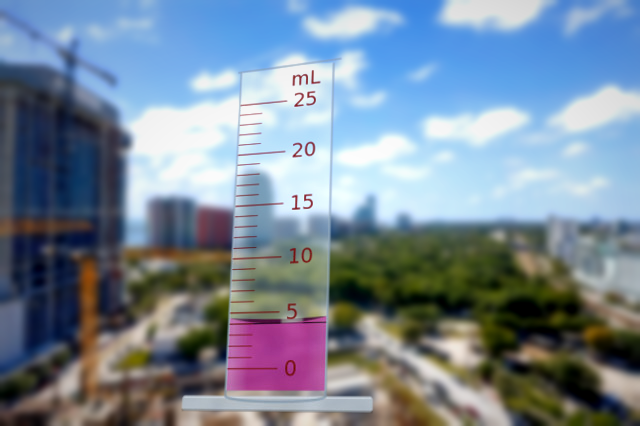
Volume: mL 4
